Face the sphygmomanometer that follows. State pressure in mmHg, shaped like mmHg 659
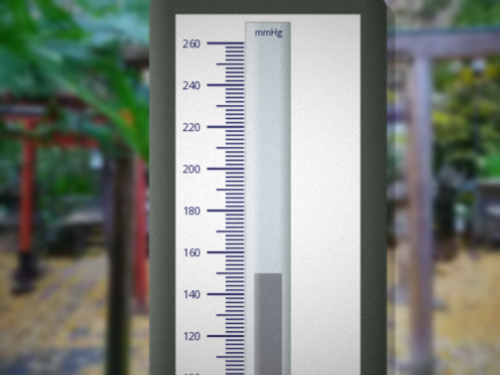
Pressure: mmHg 150
